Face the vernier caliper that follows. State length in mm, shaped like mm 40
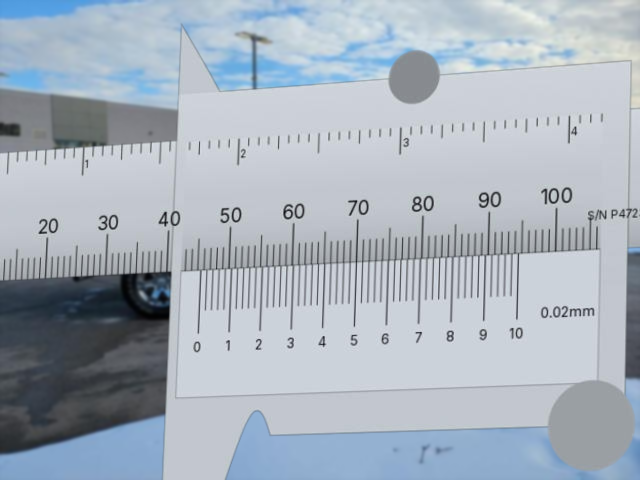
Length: mm 45.5
